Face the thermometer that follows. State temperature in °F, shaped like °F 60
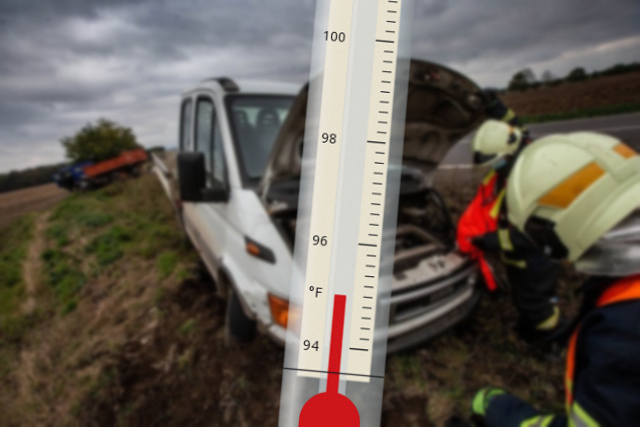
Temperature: °F 95
